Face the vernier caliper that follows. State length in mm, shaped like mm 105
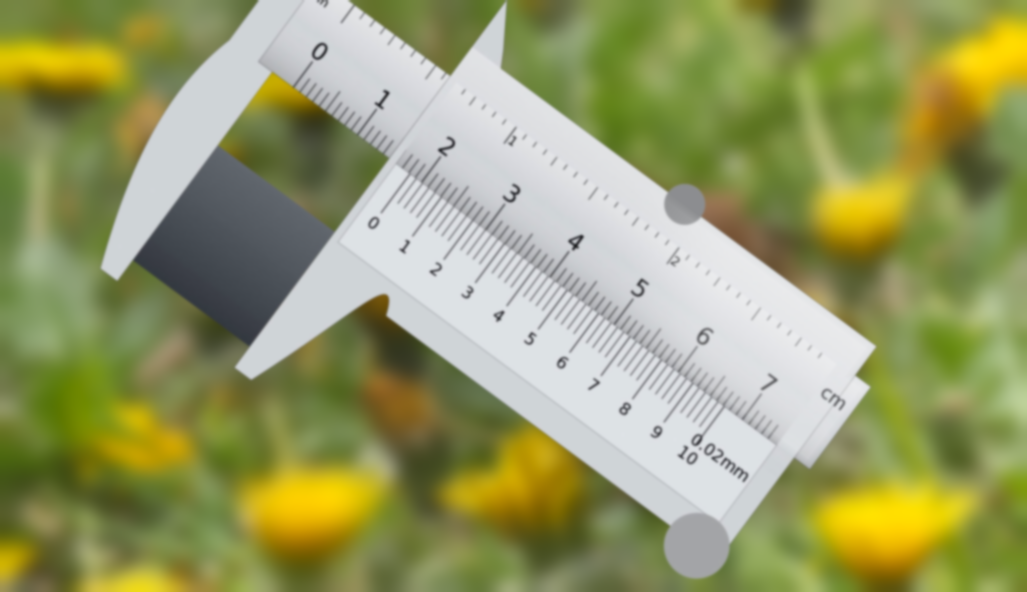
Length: mm 18.2
